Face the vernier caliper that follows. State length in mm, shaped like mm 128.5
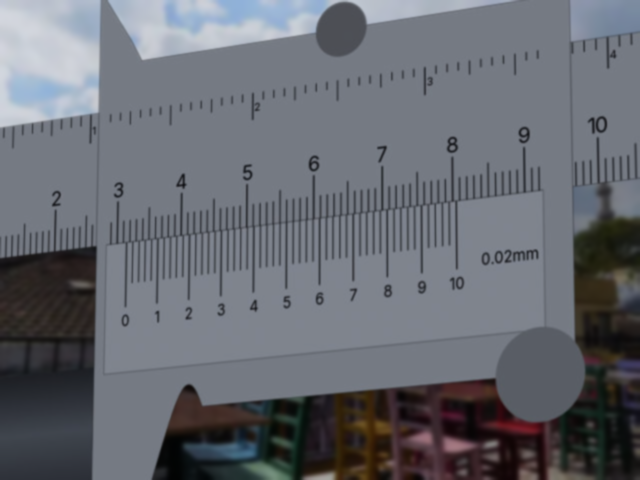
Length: mm 31.5
